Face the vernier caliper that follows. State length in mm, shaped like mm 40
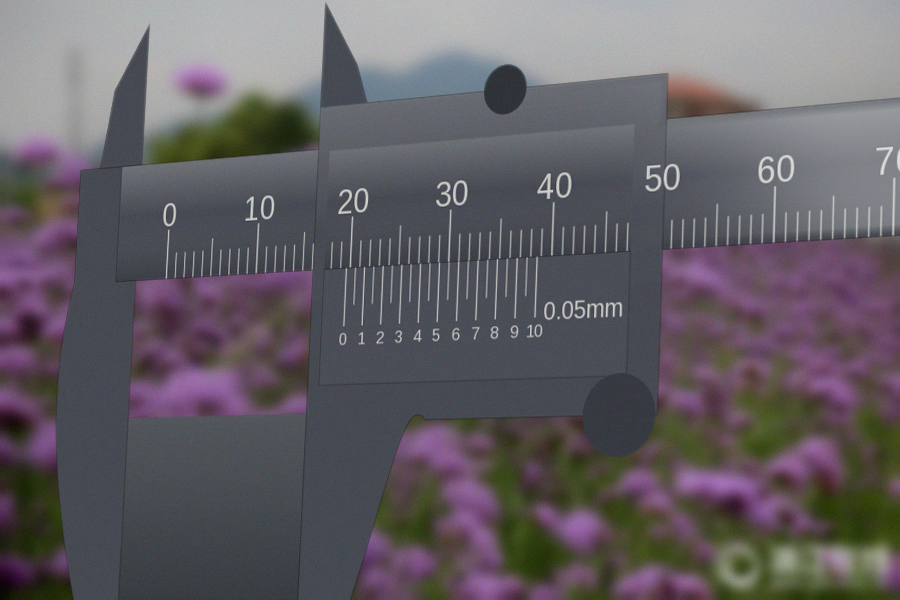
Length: mm 19.6
